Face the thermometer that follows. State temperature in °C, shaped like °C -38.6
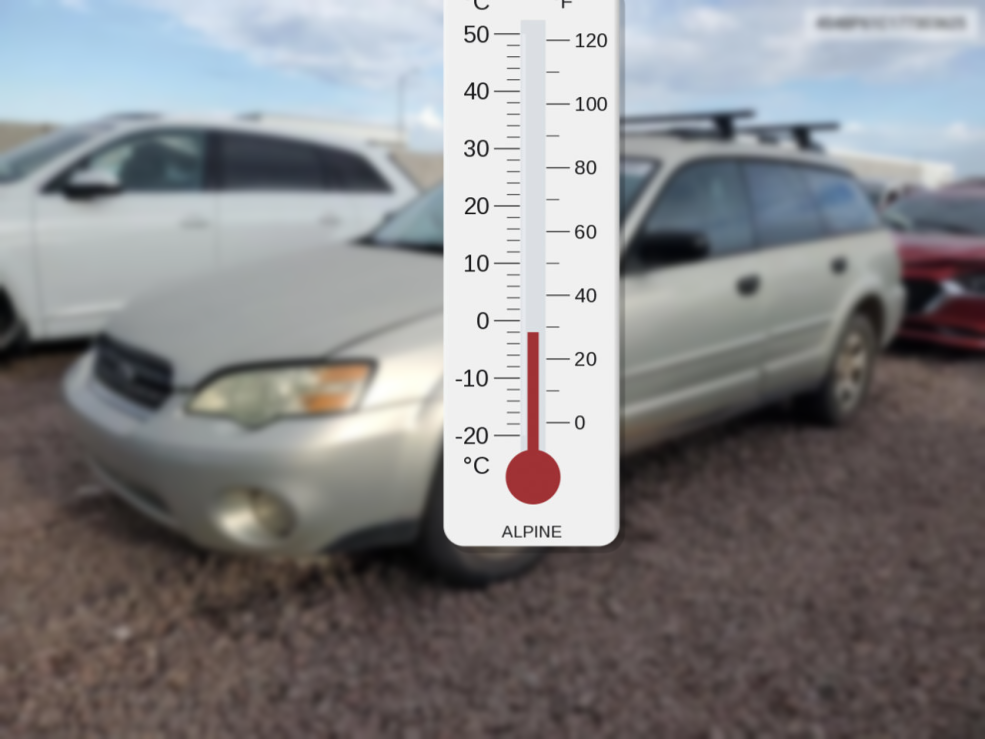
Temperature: °C -2
